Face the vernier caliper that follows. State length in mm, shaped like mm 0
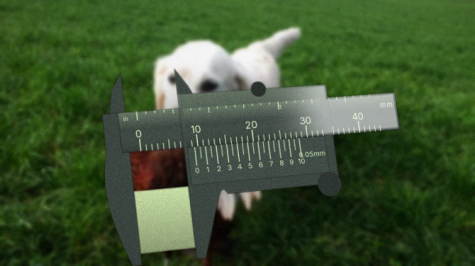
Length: mm 9.4
